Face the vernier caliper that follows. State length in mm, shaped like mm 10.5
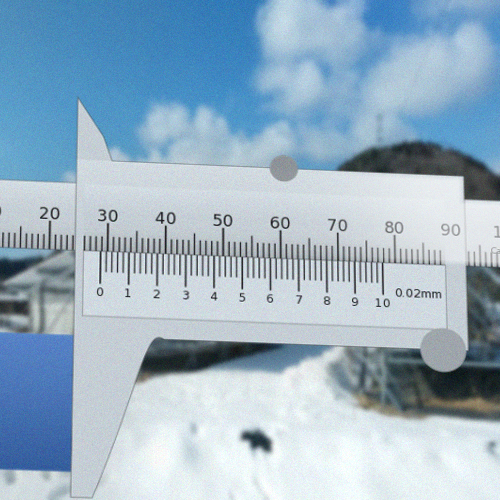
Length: mm 28.8
